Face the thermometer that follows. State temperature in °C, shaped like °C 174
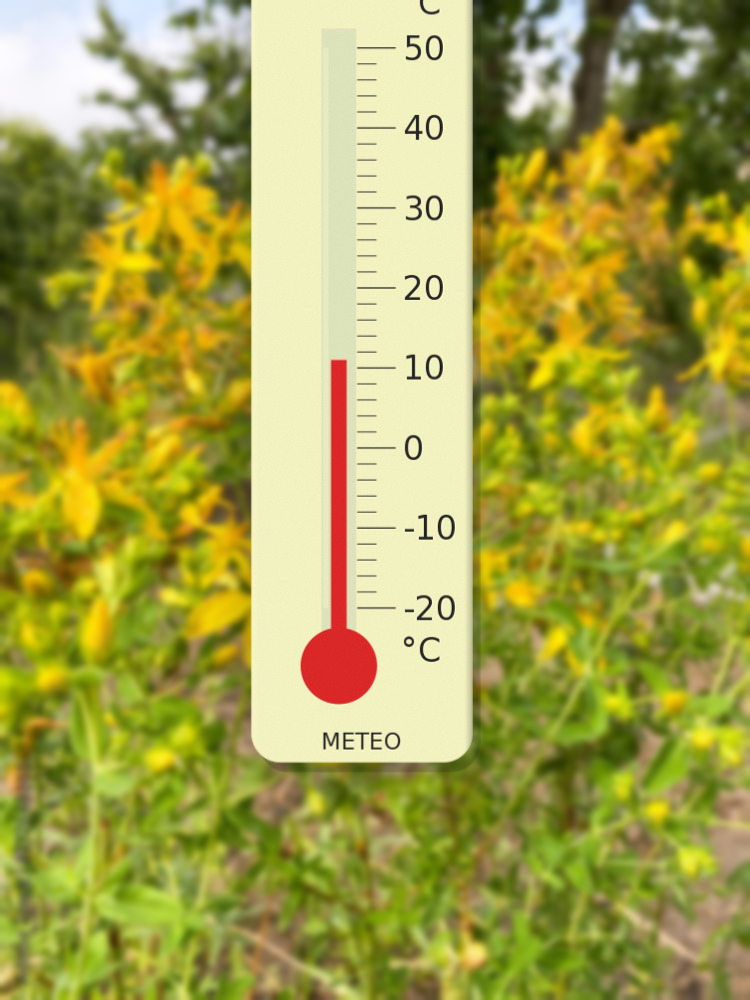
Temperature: °C 11
